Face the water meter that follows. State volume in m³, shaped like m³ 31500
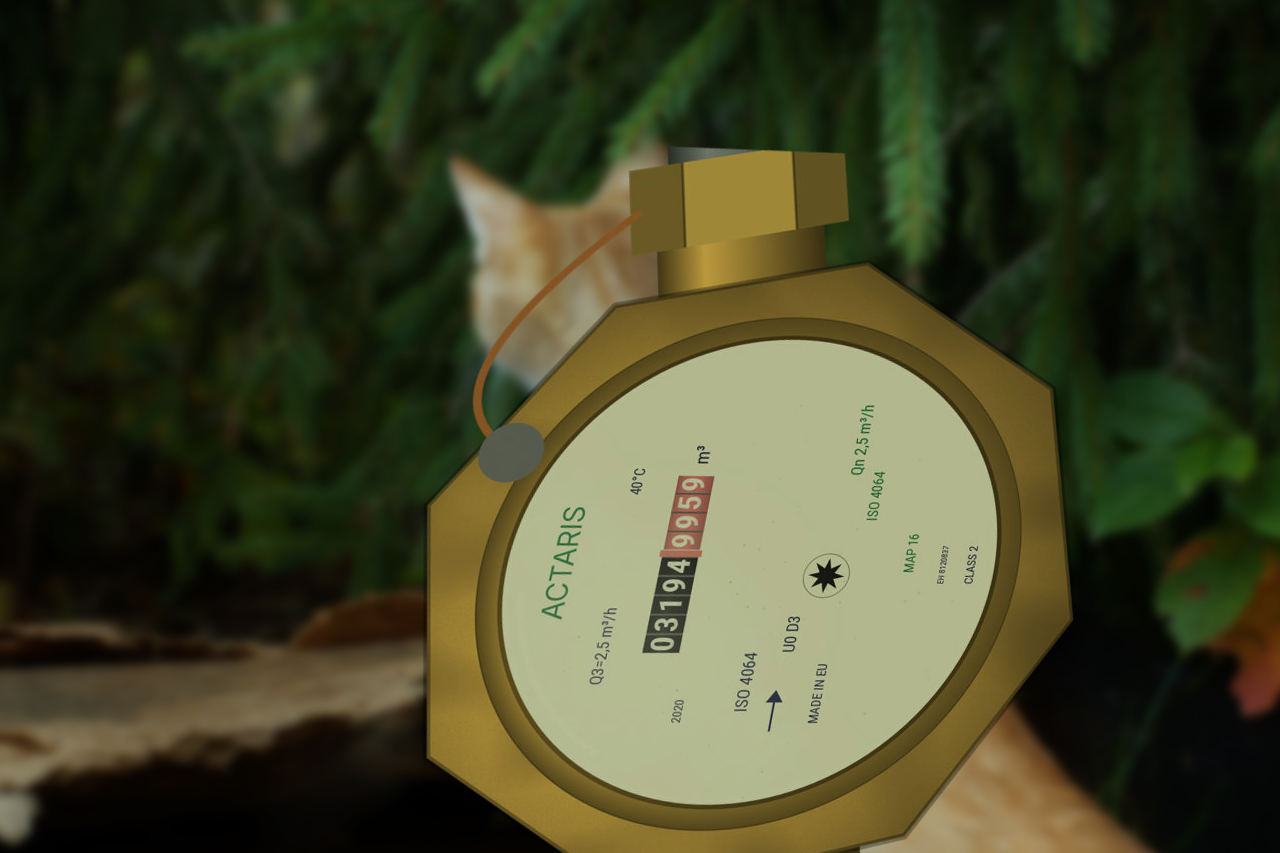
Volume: m³ 3194.9959
